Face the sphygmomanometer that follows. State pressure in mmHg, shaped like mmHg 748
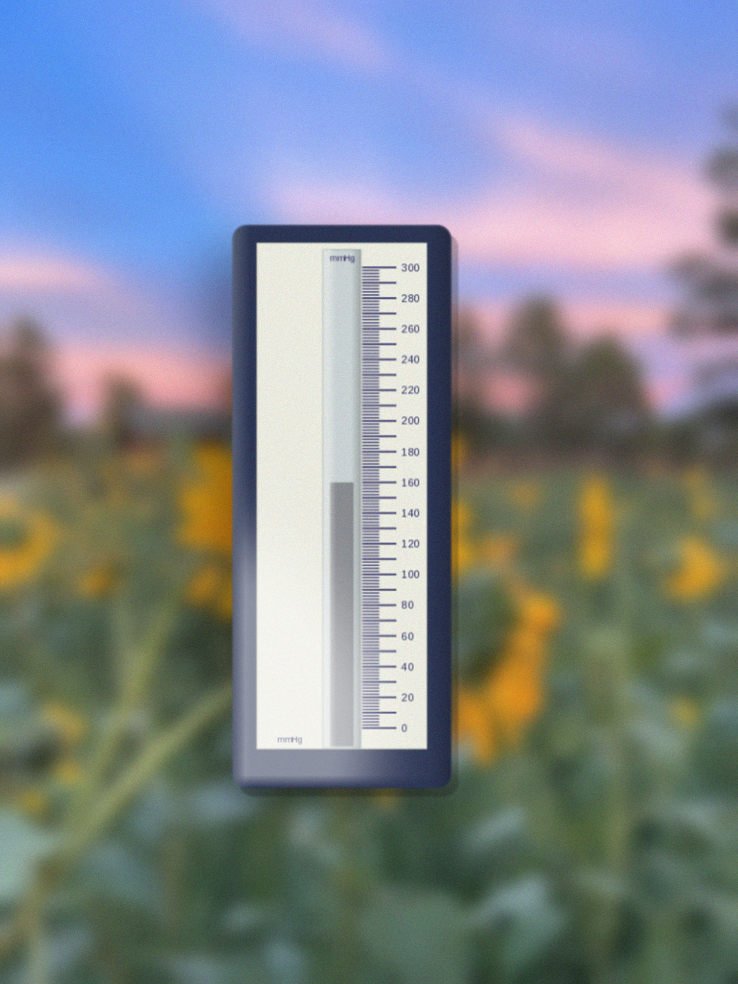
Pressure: mmHg 160
